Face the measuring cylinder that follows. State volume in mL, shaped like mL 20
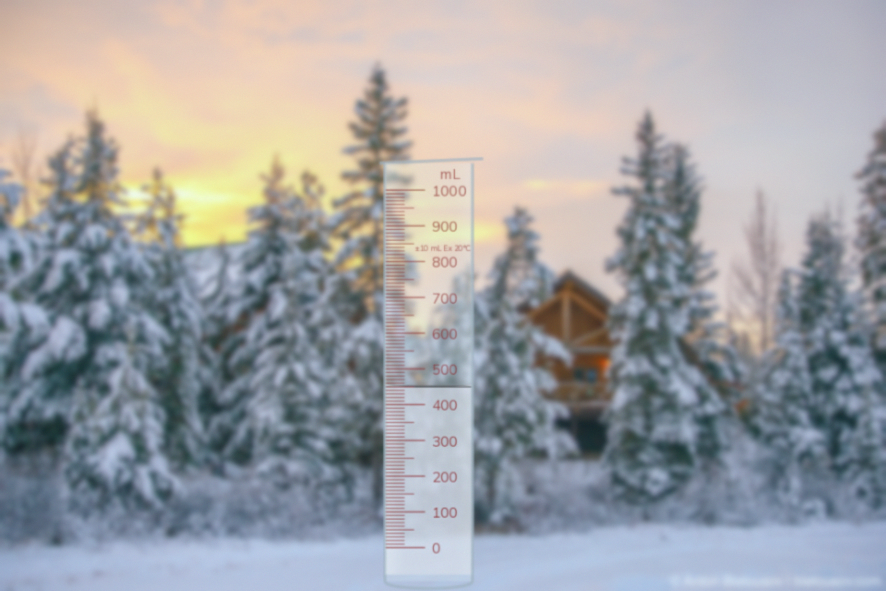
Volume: mL 450
